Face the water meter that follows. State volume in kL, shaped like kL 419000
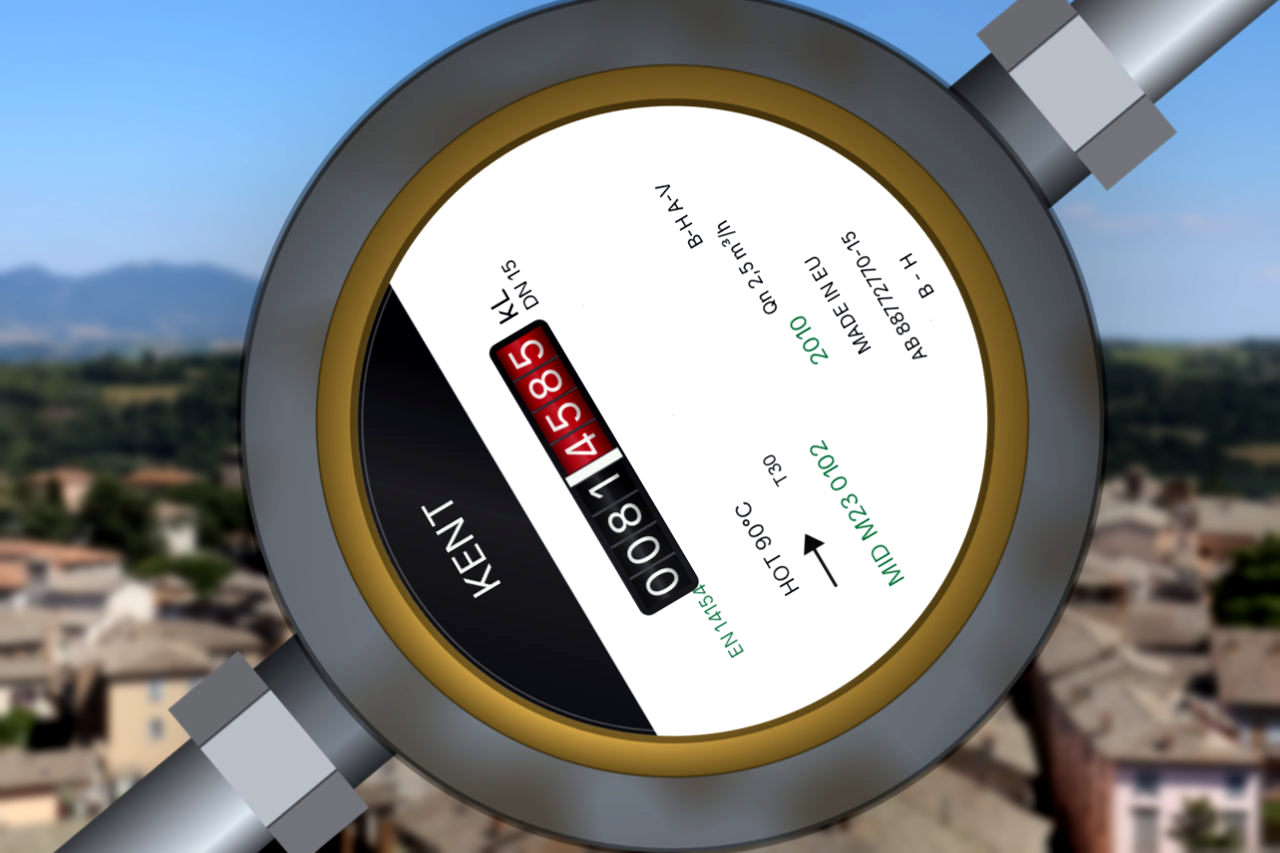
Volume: kL 81.4585
